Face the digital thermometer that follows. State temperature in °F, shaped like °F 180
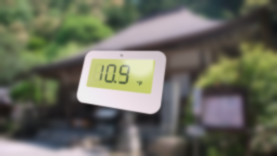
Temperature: °F 10.9
